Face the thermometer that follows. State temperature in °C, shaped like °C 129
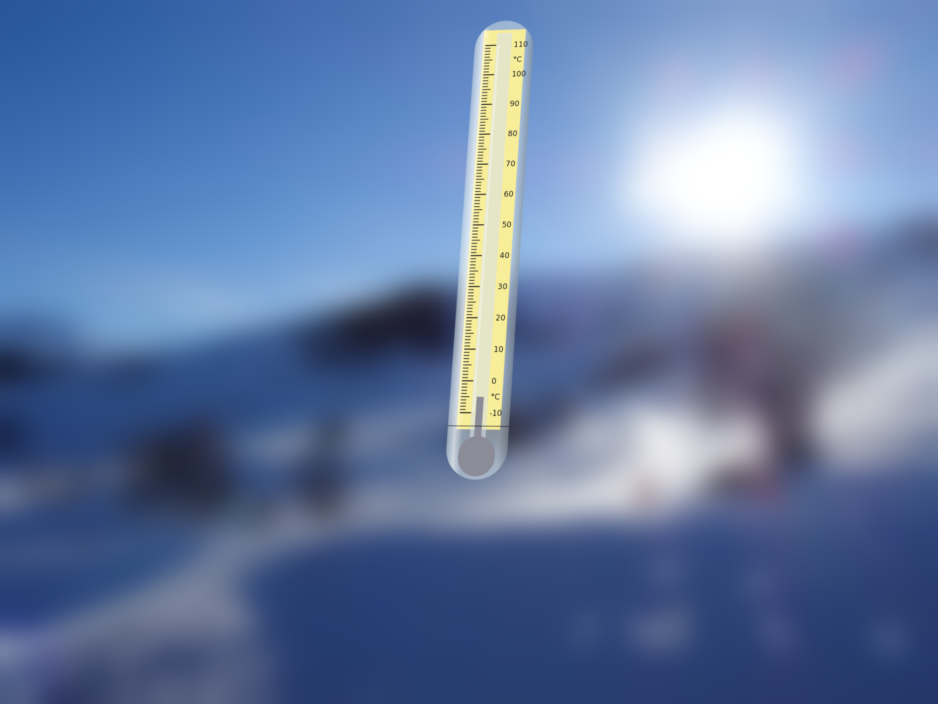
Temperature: °C -5
